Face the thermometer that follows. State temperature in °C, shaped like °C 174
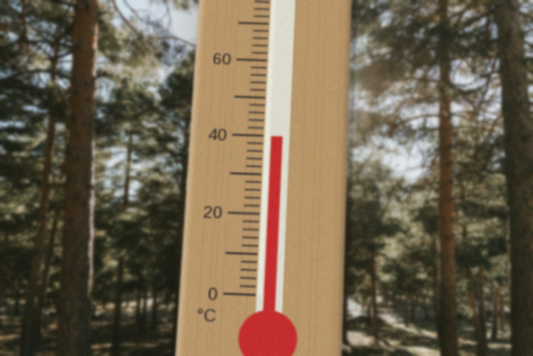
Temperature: °C 40
